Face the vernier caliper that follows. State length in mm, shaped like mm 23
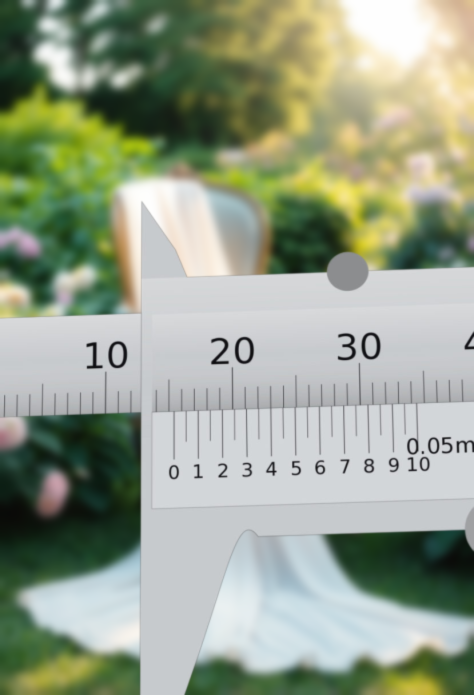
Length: mm 15.4
